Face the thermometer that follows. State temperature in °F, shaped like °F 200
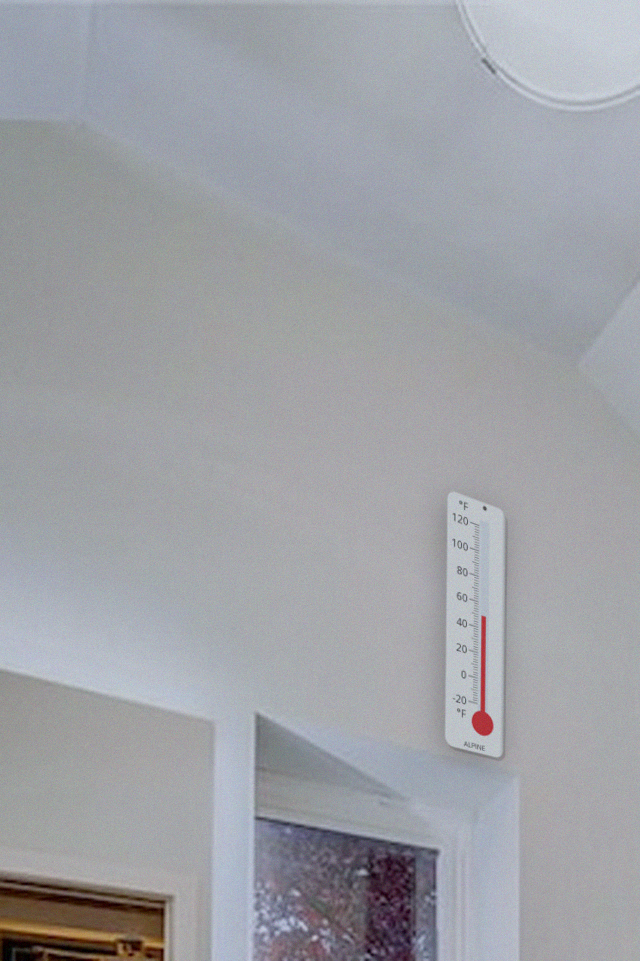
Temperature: °F 50
